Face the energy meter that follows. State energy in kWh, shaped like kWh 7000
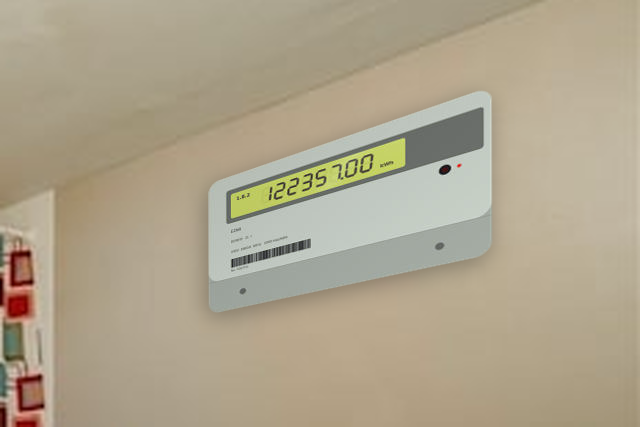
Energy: kWh 122357.00
